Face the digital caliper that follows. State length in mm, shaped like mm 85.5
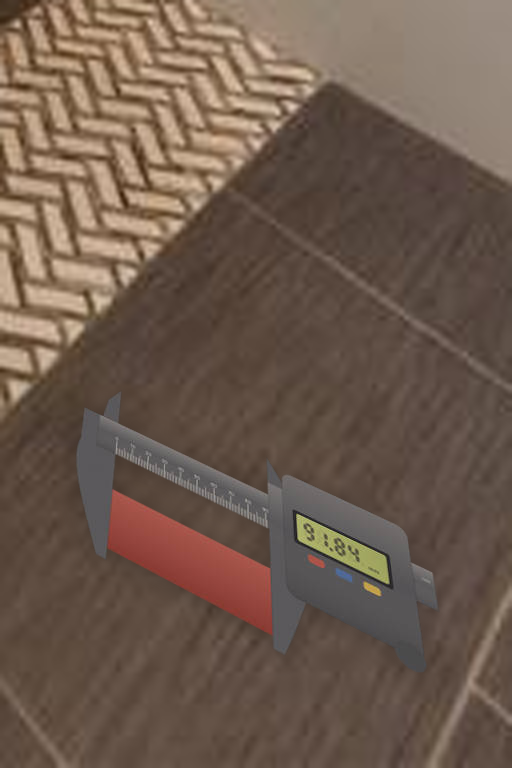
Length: mm 91.84
